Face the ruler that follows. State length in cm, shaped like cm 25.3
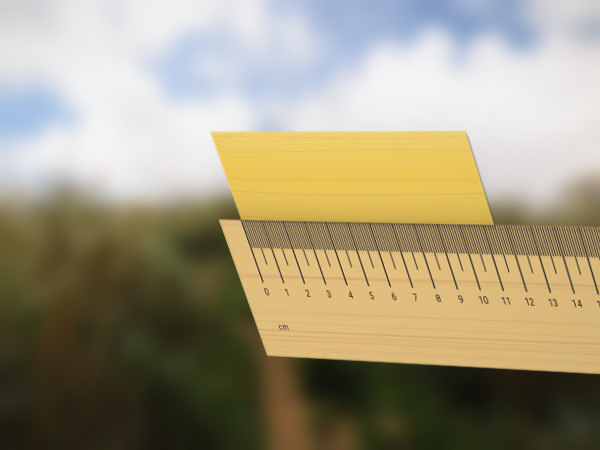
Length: cm 11.5
